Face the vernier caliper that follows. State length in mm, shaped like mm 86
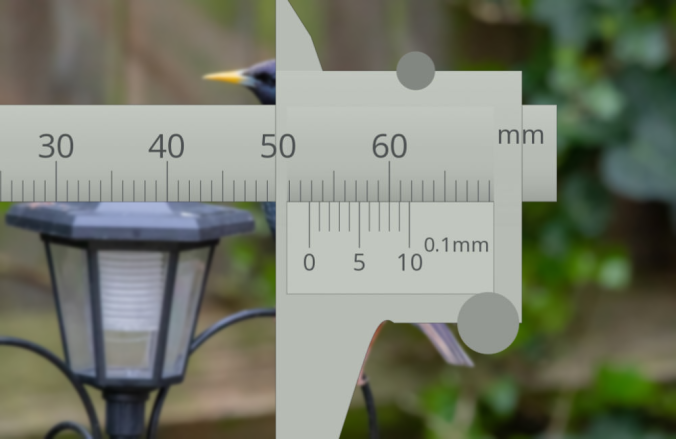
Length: mm 52.8
